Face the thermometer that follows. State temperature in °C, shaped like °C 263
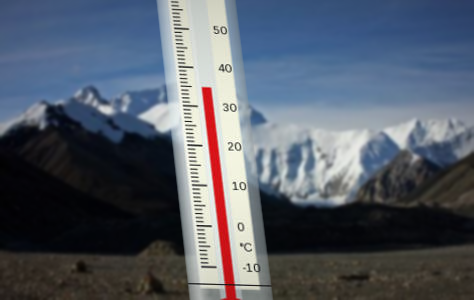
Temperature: °C 35
